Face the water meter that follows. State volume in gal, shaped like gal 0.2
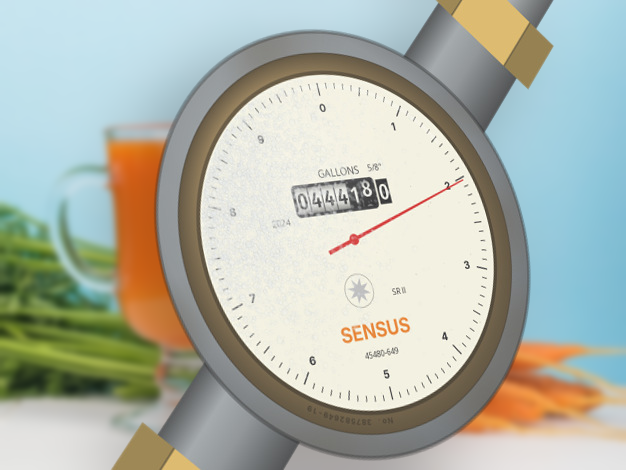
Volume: gal 444182.0
